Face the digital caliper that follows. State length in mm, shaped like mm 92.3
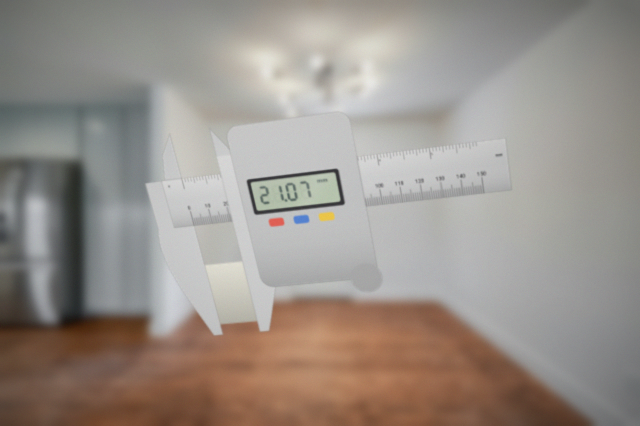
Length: mm 21.07
